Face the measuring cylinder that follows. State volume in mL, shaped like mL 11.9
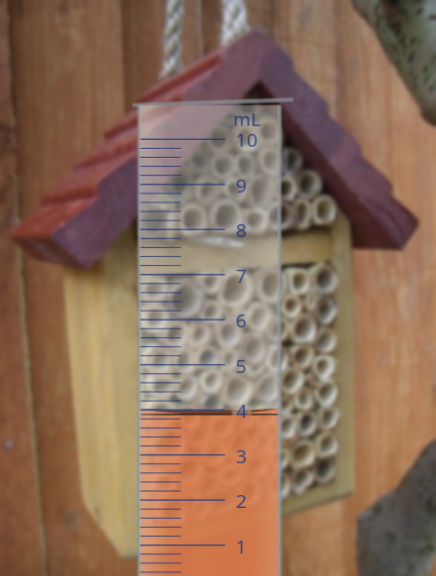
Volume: mL 3.9
